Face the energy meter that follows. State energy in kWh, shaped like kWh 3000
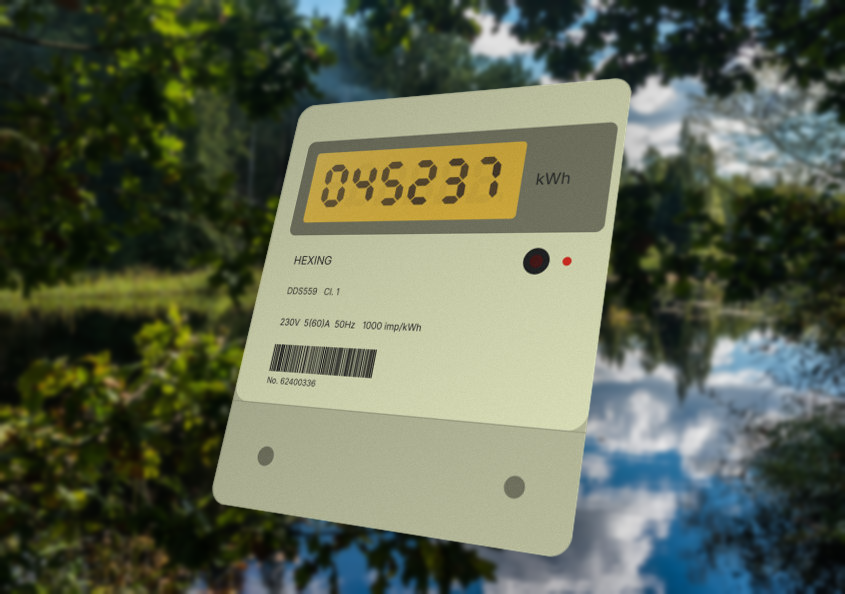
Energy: kWh 45237
